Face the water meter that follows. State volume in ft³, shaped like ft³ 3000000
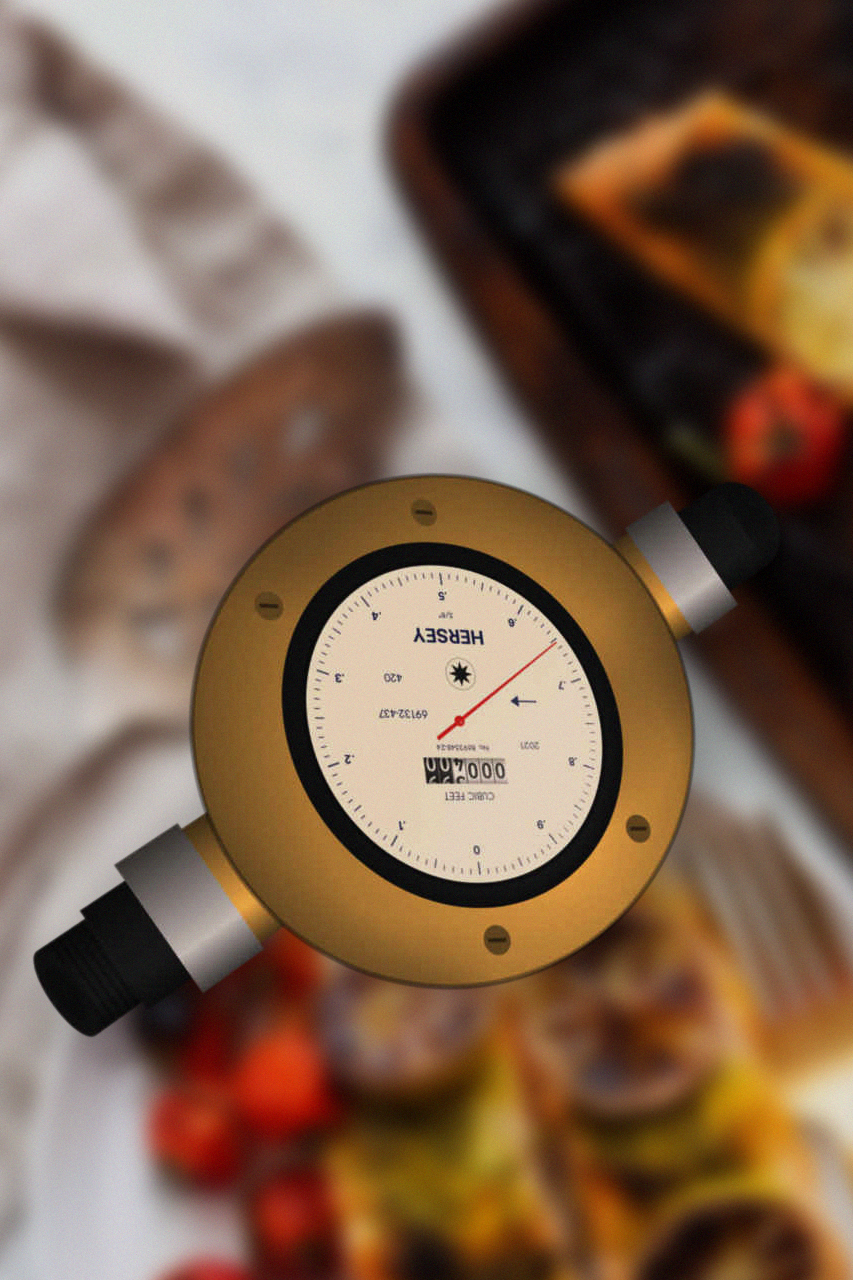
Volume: ft³ 399.65
